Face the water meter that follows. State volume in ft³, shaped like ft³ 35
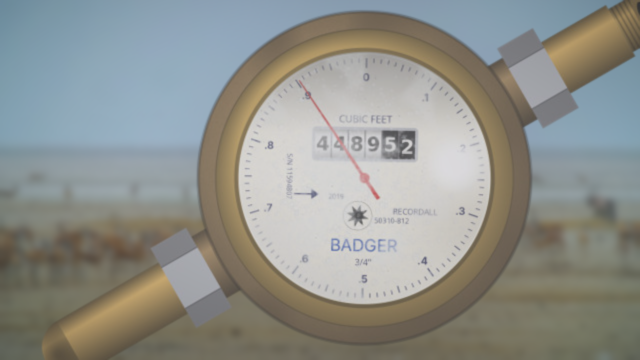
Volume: ft³ 448951.90
